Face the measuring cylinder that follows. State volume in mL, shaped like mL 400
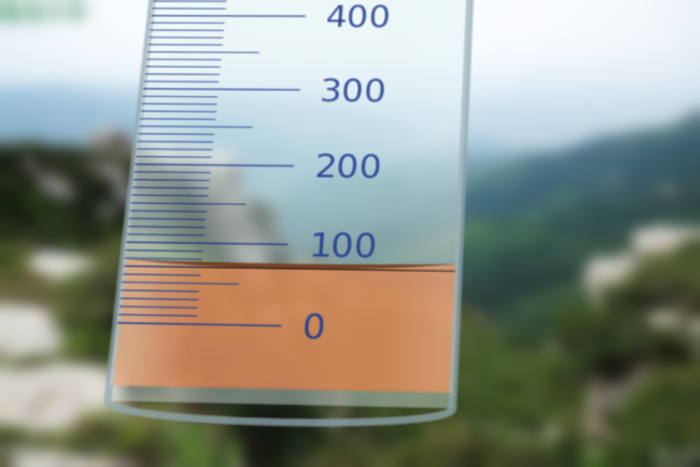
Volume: mL 70
